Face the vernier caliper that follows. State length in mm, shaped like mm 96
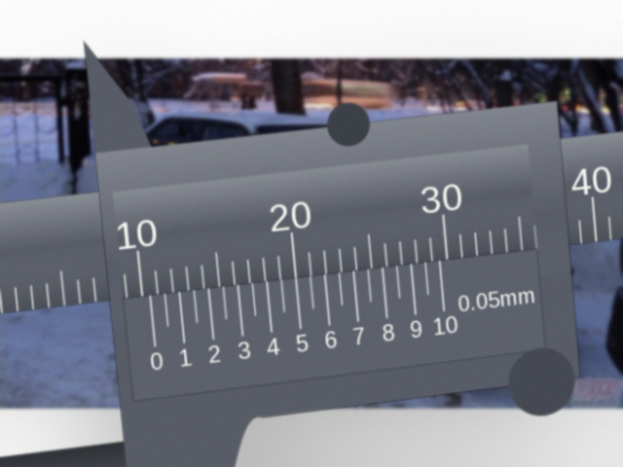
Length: mm 10.5
